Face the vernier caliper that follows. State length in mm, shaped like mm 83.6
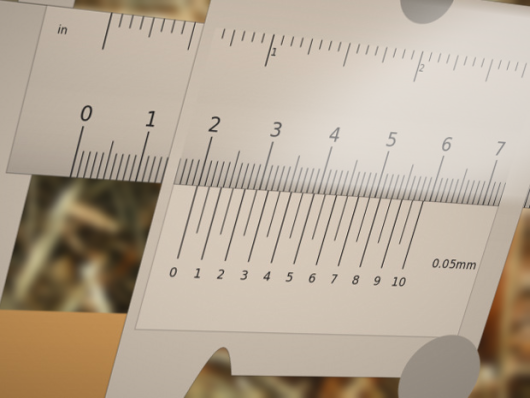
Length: mm 19.8
